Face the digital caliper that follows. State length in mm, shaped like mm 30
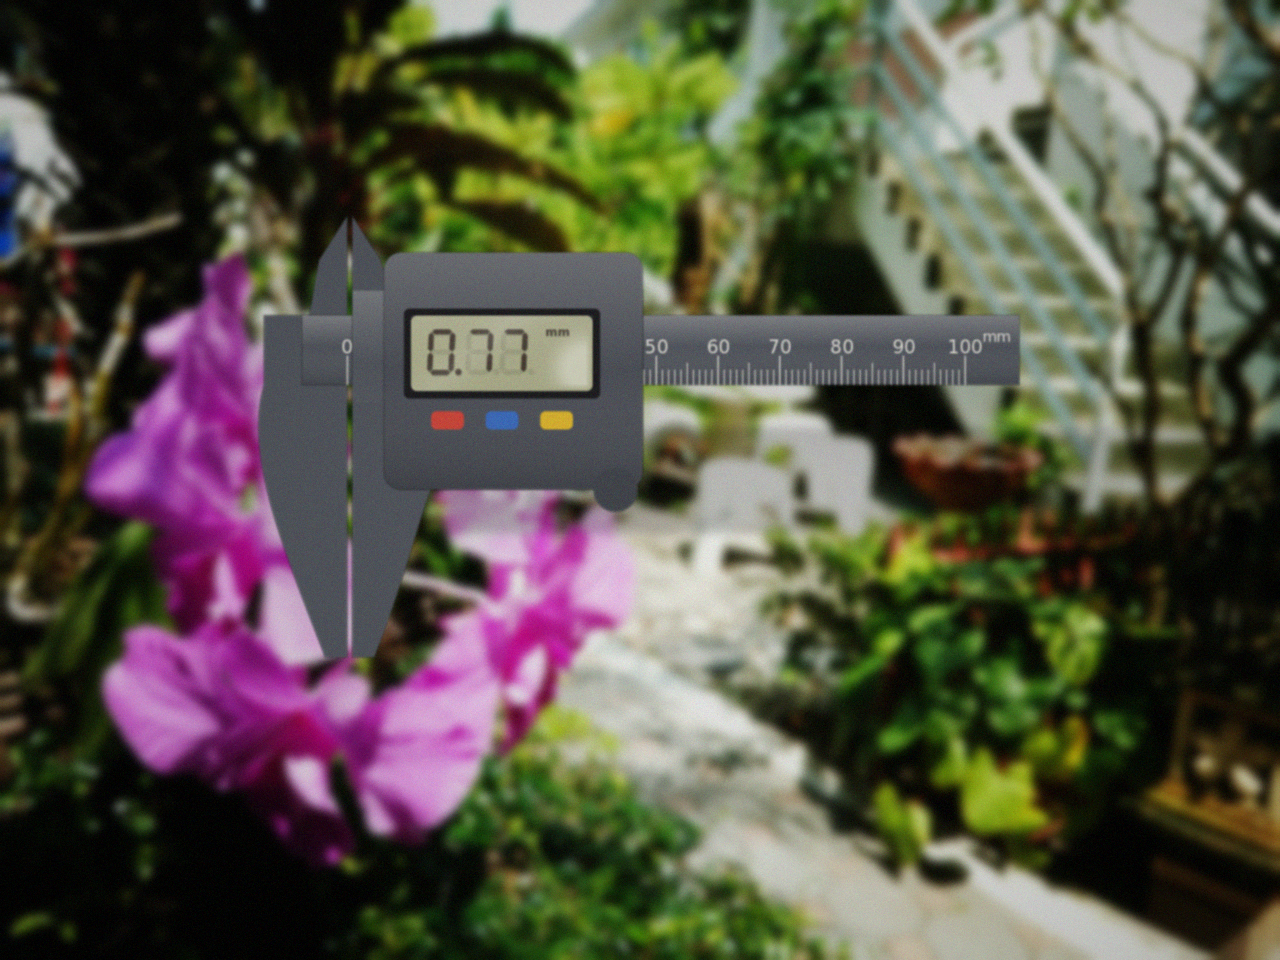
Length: mm 0.77
